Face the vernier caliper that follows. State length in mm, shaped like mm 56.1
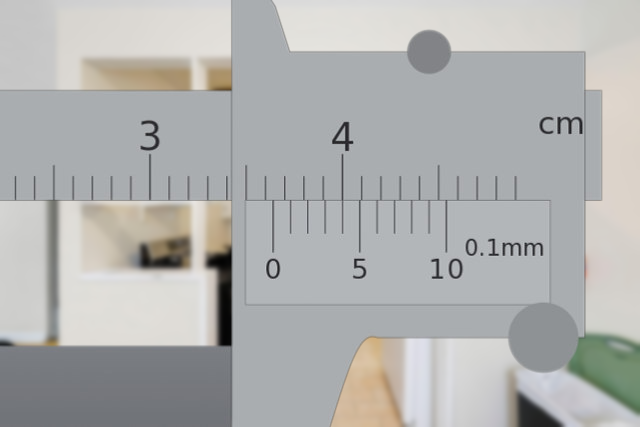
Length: mm 36.4
